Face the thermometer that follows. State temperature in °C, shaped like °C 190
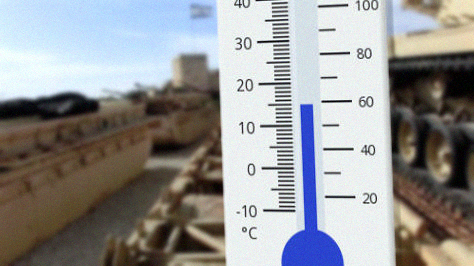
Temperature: °C 15
